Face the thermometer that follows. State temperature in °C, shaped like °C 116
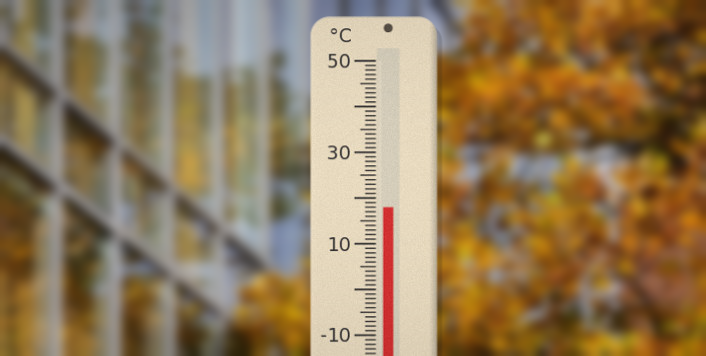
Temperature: °C 18
